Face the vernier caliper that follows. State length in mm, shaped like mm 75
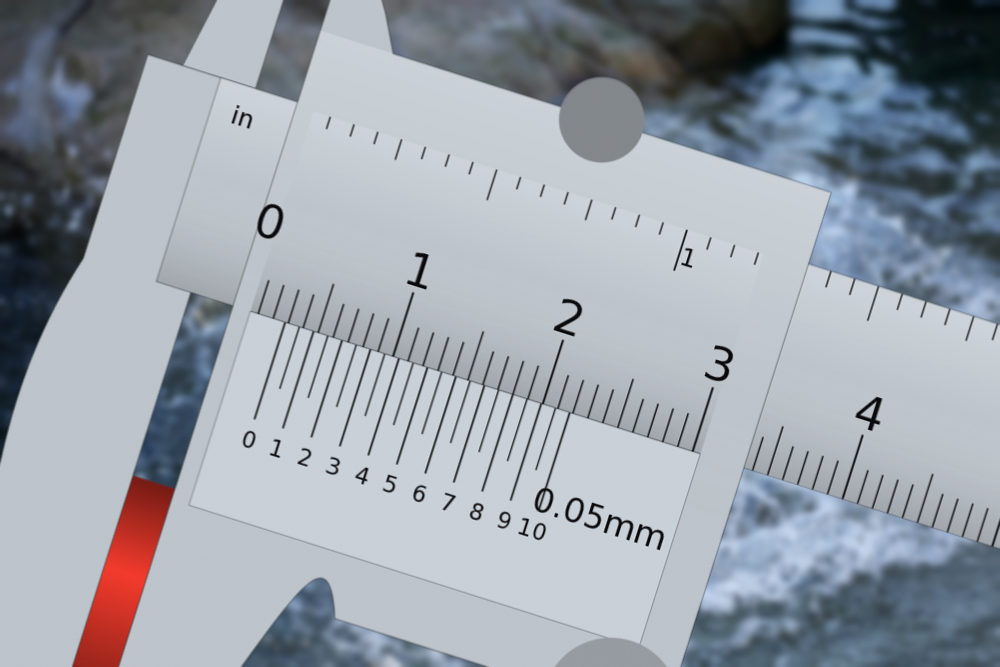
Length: mm 2.8
